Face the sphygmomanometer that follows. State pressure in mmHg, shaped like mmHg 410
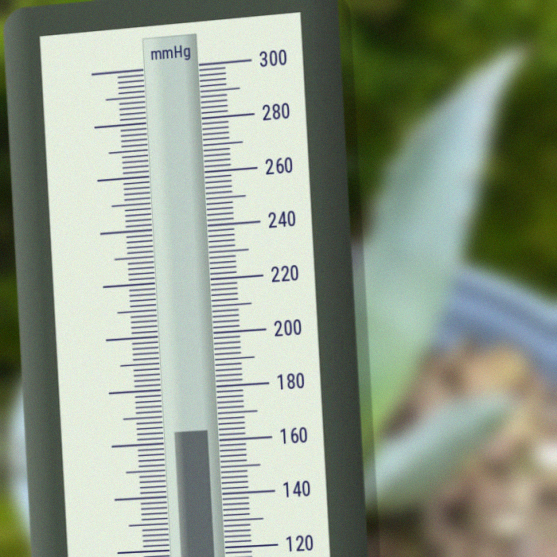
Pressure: mmHg 164
